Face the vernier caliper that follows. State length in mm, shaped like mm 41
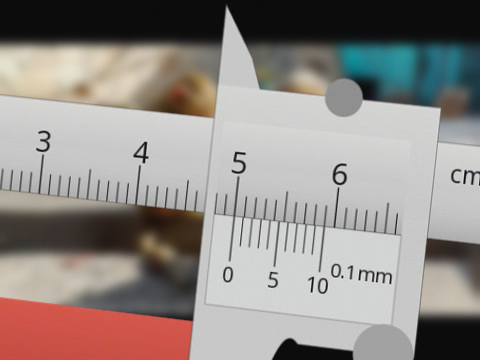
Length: mm 50.0
